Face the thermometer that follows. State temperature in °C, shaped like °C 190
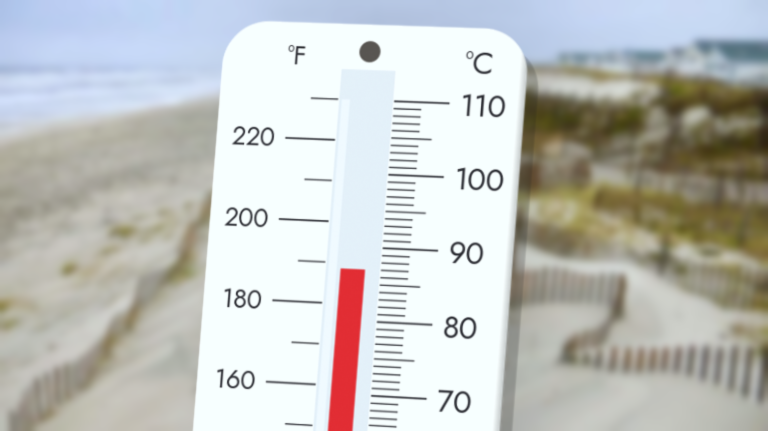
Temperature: °C 87
